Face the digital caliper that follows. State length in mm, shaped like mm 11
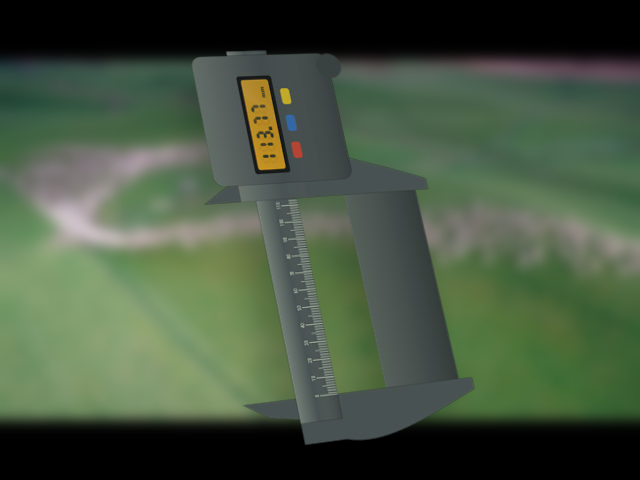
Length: mm 113.77
